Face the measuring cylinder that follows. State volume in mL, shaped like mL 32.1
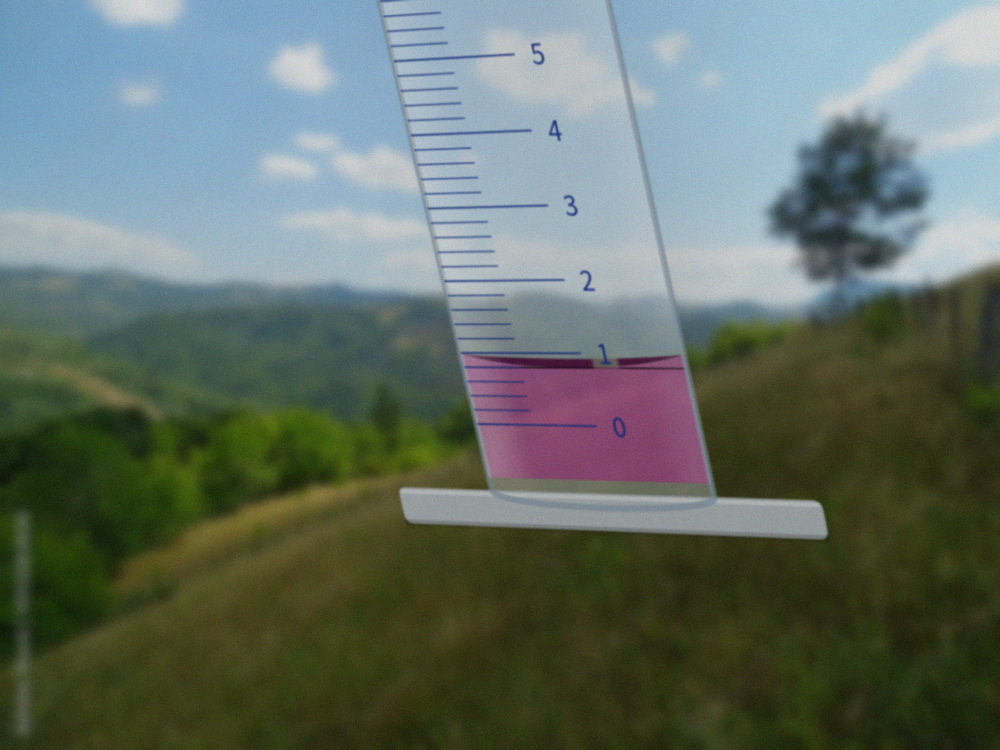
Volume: mL 0.8
